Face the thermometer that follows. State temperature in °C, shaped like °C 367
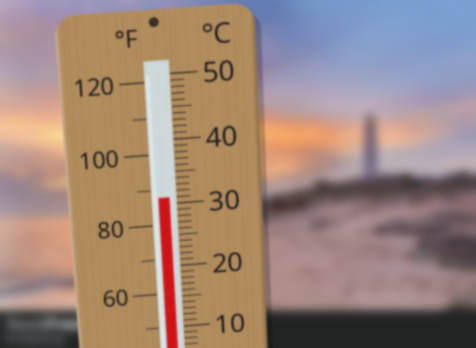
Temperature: °C 31
